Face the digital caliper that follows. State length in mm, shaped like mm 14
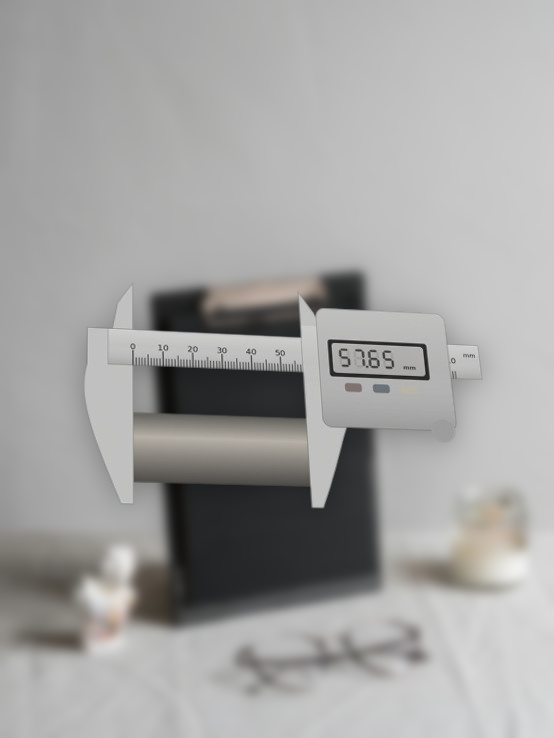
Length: mm 57.65
